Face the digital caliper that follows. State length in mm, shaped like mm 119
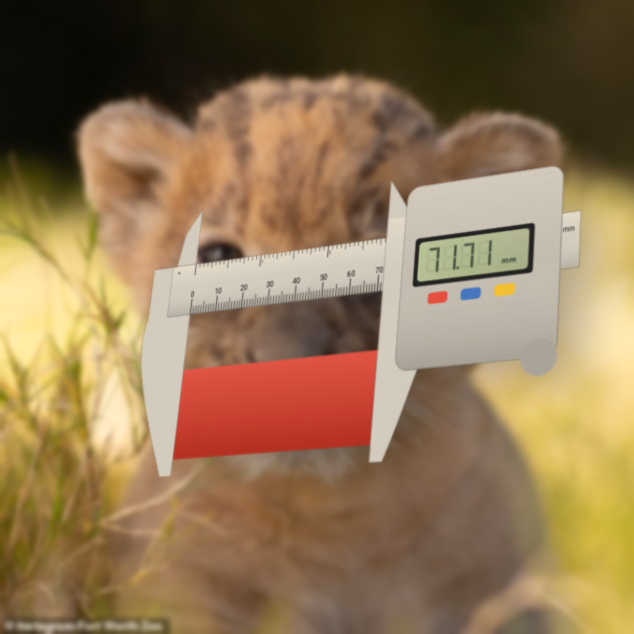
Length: mm 71.71
